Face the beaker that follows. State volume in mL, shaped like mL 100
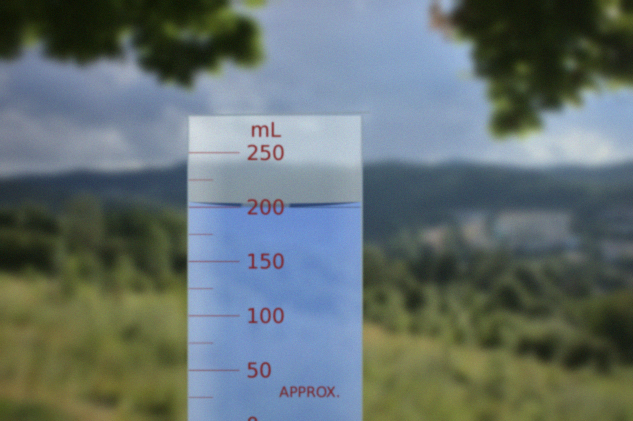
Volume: mL 200
